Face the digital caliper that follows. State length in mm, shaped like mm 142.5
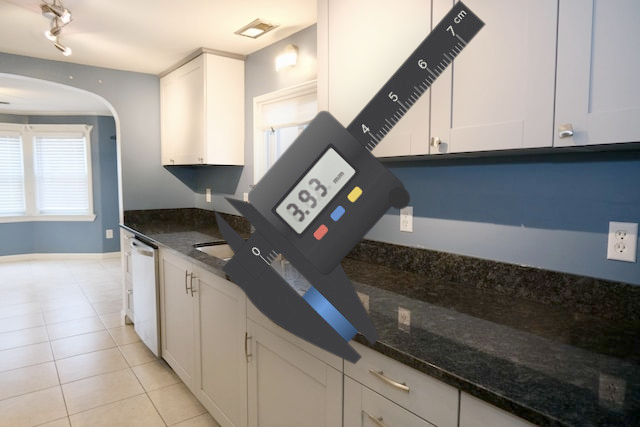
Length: mm 3.93
